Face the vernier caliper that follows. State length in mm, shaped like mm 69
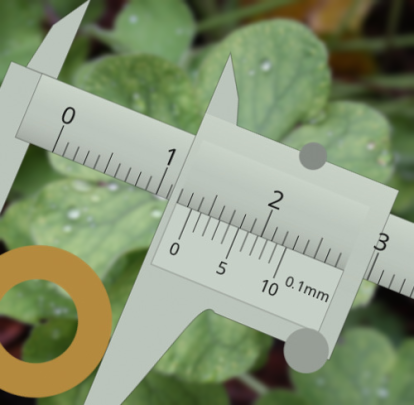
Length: mm 13.4
